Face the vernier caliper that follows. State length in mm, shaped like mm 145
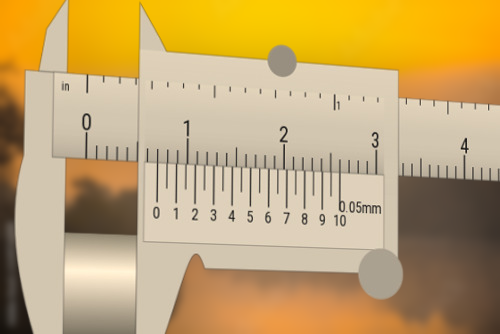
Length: mm 7.0
